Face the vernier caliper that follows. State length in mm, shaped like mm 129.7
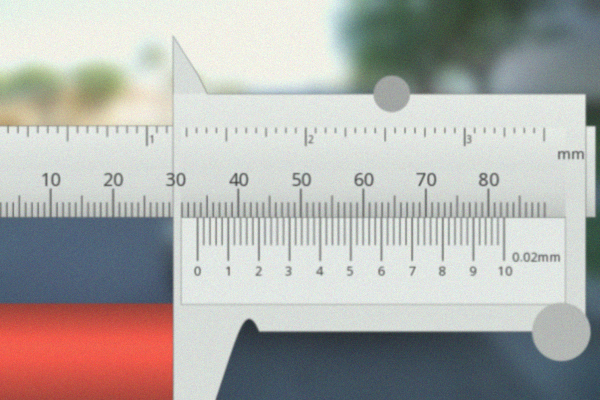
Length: mm 33.5
